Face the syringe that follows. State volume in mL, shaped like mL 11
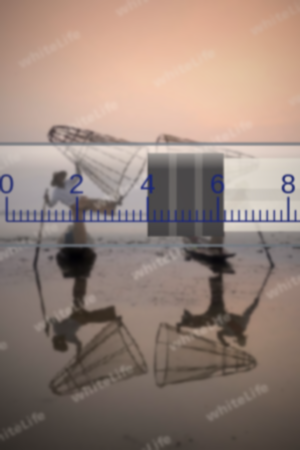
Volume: mL 4
